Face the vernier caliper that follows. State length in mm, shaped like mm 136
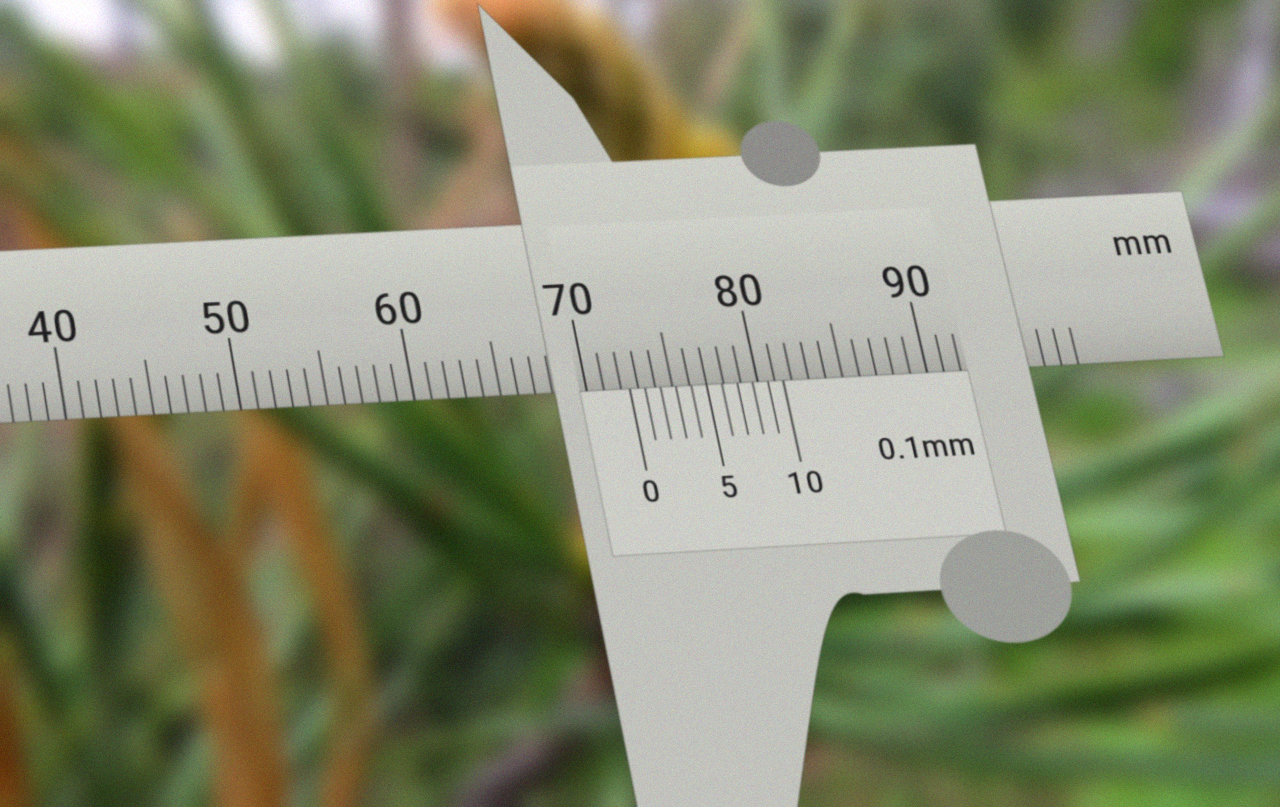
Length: mm 72.5
